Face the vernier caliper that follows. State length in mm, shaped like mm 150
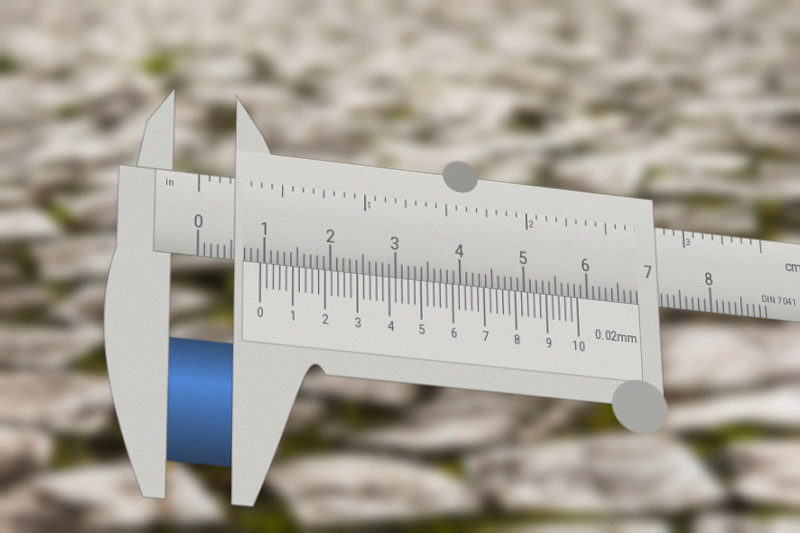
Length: mm 9.4
